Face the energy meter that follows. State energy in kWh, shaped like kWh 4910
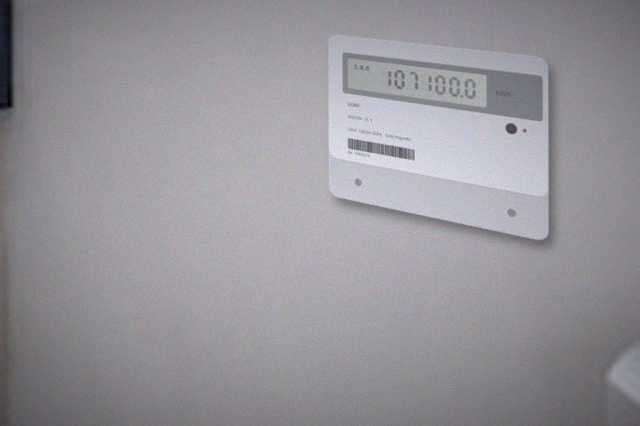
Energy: kWh 107100.0
